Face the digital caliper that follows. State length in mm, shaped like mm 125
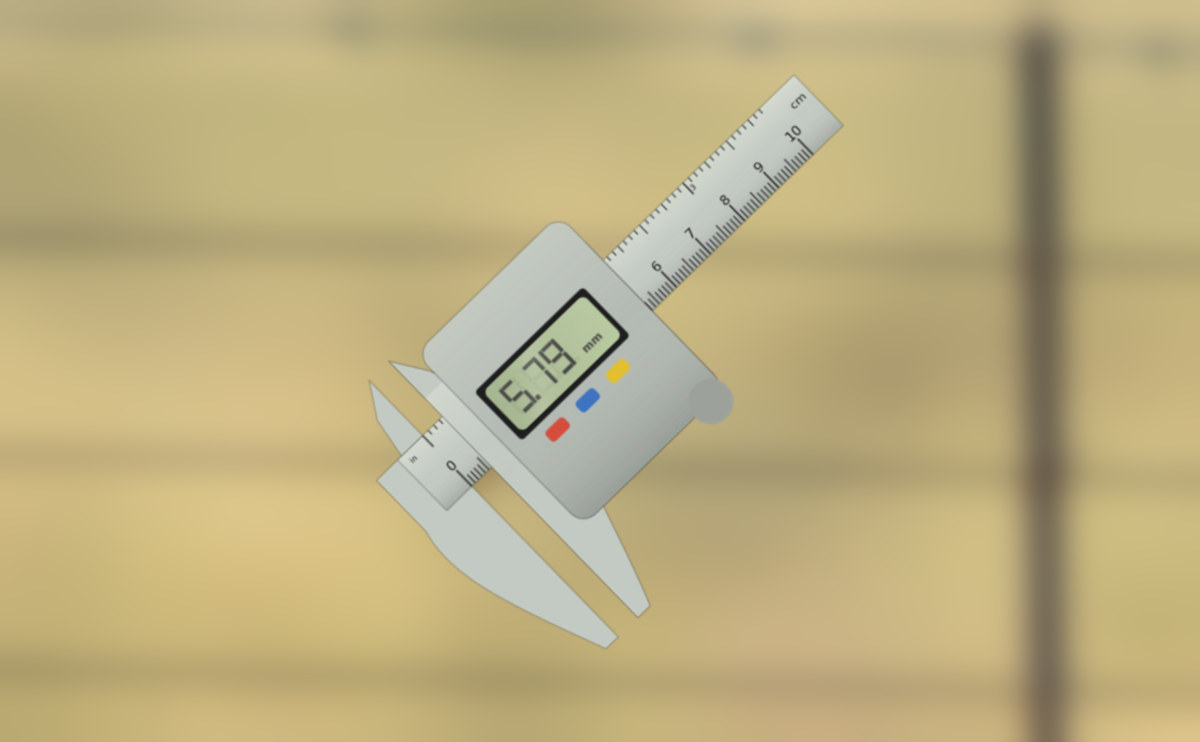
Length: mm 5.79
